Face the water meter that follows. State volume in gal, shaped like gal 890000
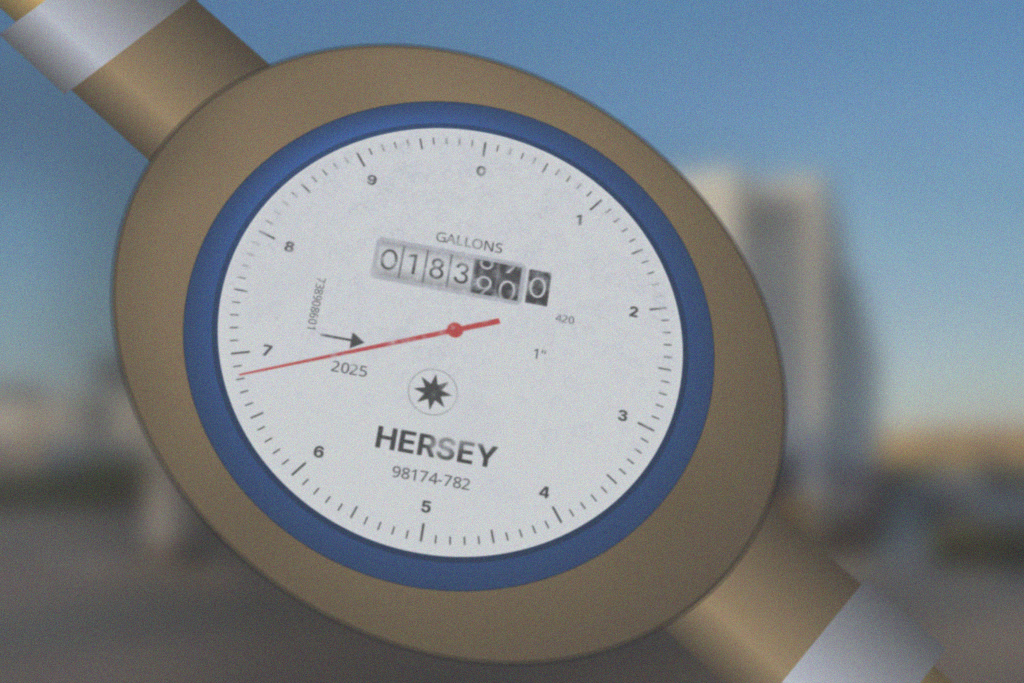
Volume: gal 183896.8
